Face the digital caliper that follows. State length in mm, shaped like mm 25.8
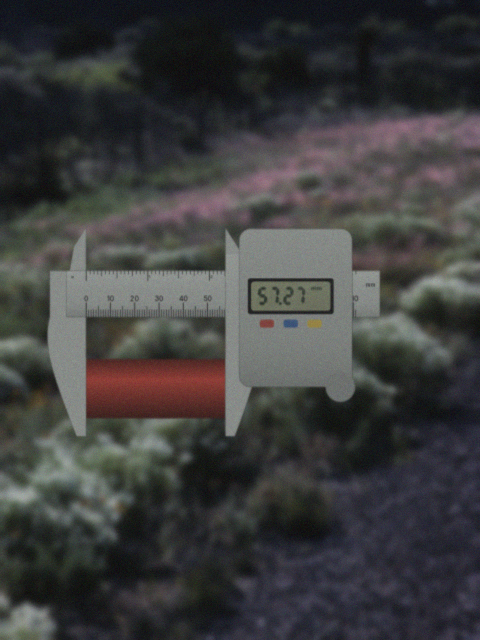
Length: mm 57.27
